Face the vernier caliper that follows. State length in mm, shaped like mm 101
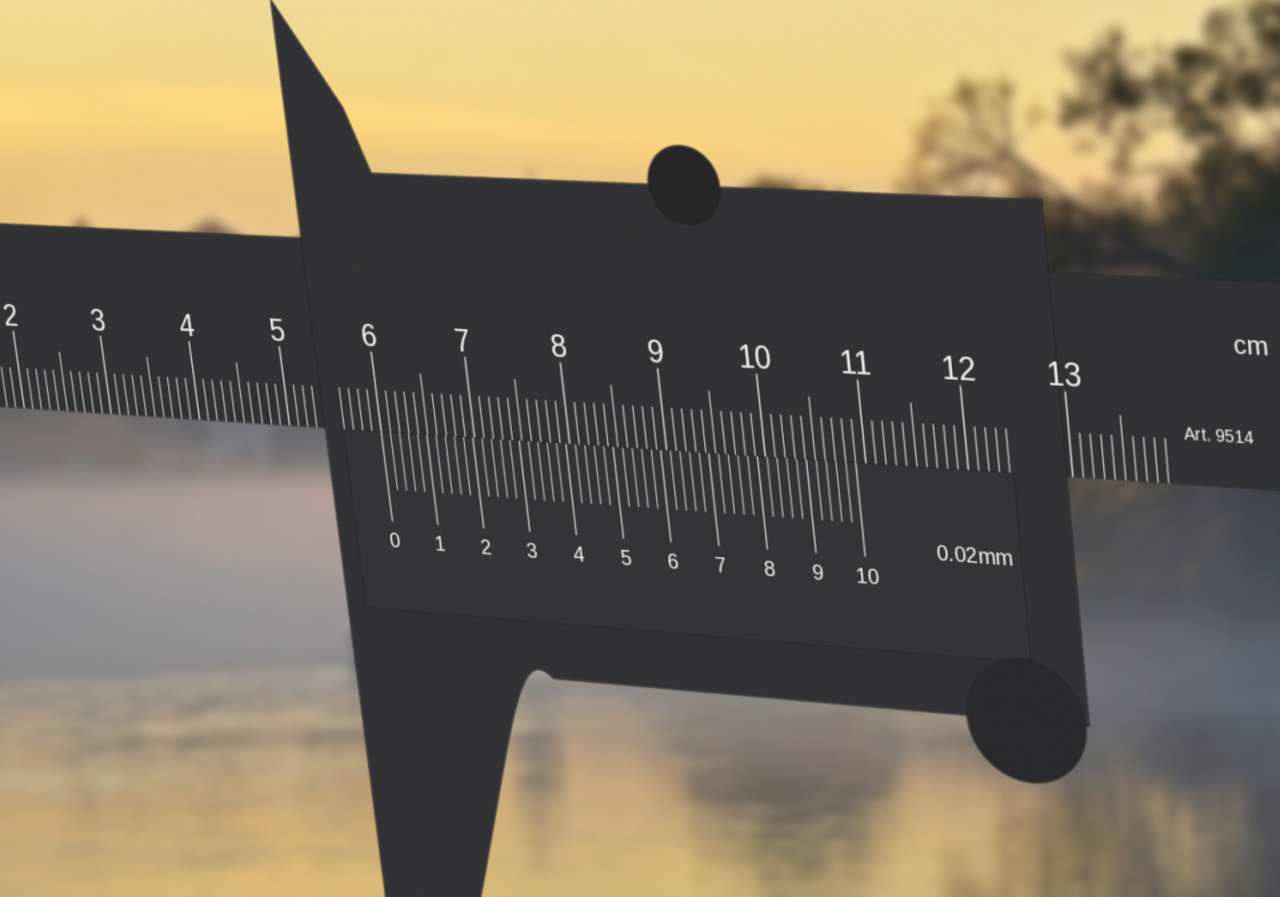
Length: mm 60.0
